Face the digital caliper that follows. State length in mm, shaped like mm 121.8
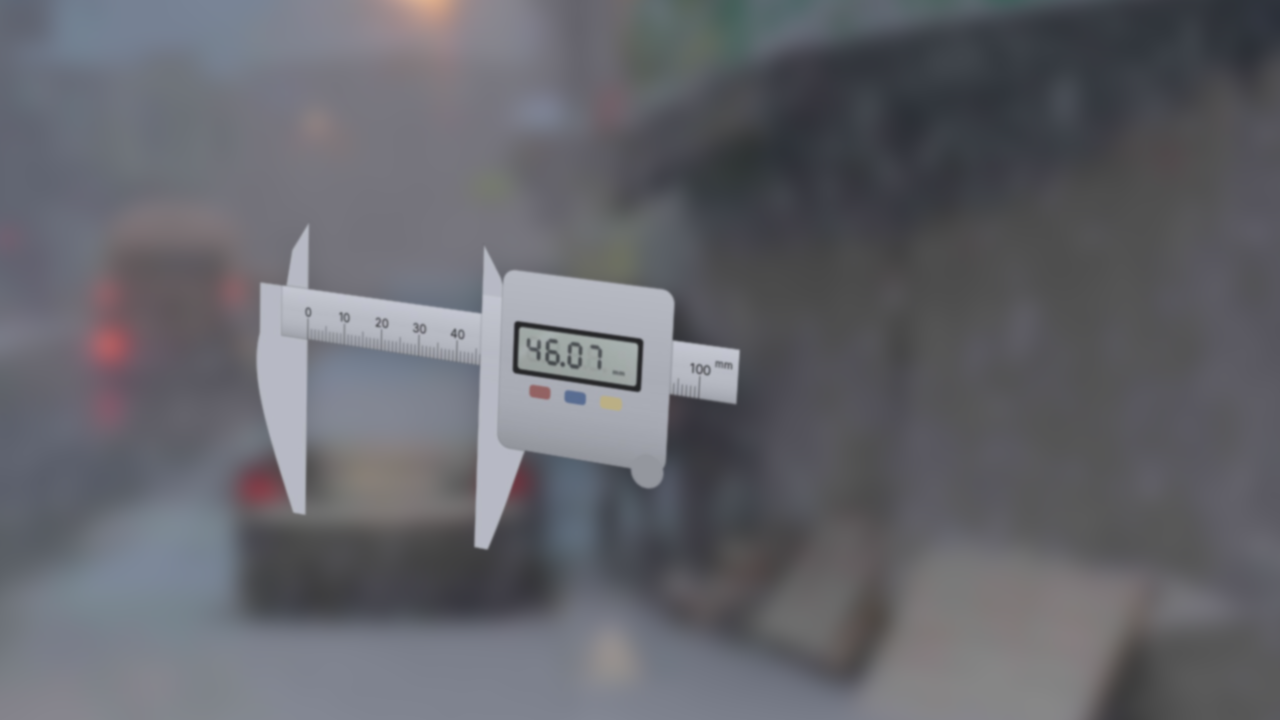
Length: mm 46.07
